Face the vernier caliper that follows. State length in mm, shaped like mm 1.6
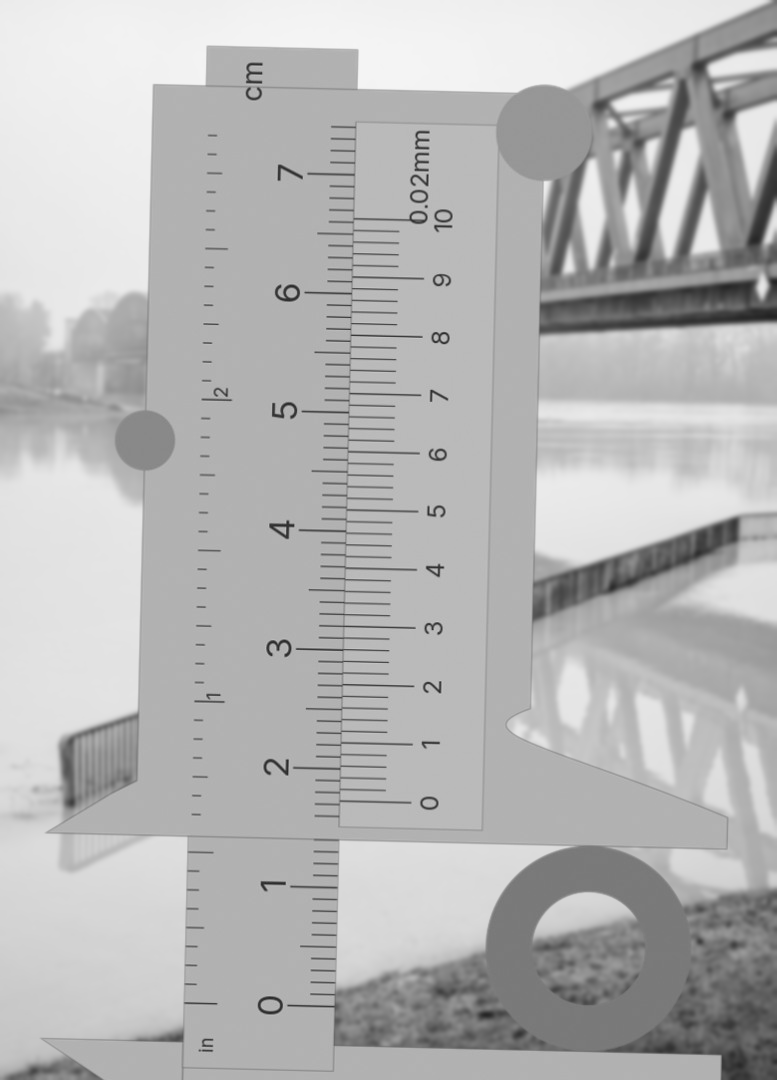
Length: mm 17.3
